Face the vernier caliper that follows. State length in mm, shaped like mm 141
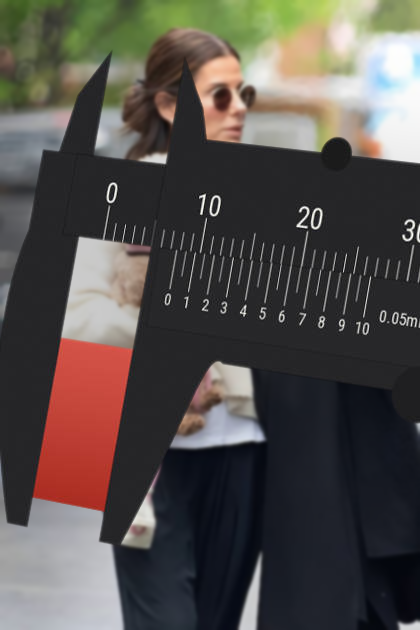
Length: mm 7.6
